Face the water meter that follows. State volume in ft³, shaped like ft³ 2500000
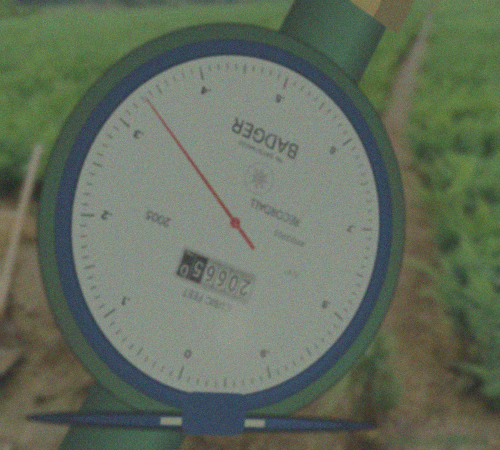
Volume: ft³ 206656.33
